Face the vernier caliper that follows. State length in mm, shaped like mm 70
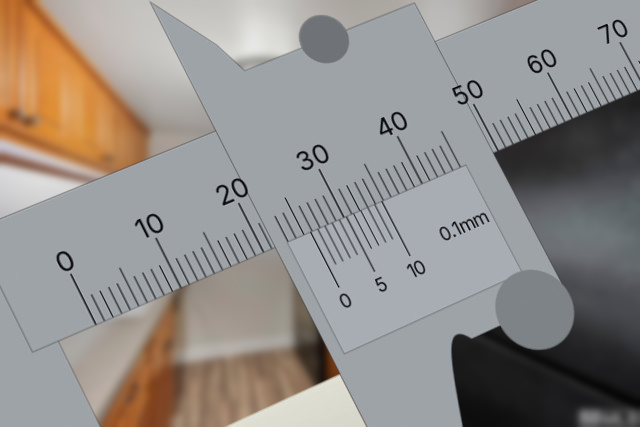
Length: mm 25.8
